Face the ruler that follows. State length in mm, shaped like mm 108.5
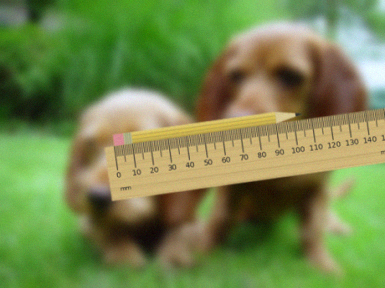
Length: mm 105
